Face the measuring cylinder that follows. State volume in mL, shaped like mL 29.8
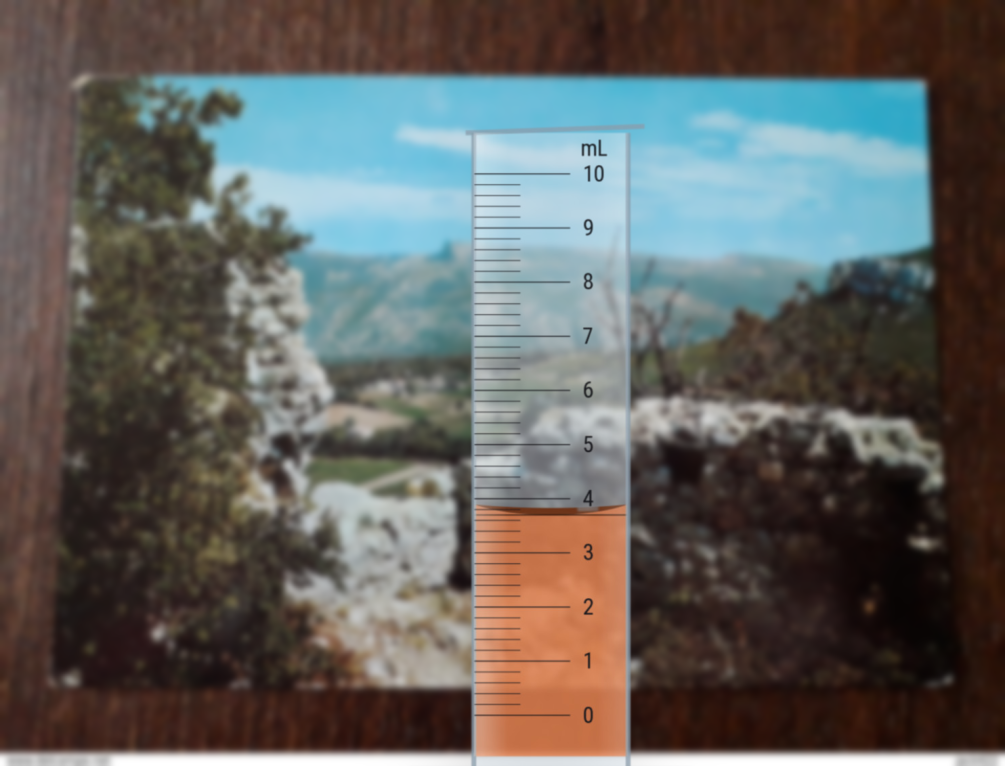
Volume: mL 3.7
